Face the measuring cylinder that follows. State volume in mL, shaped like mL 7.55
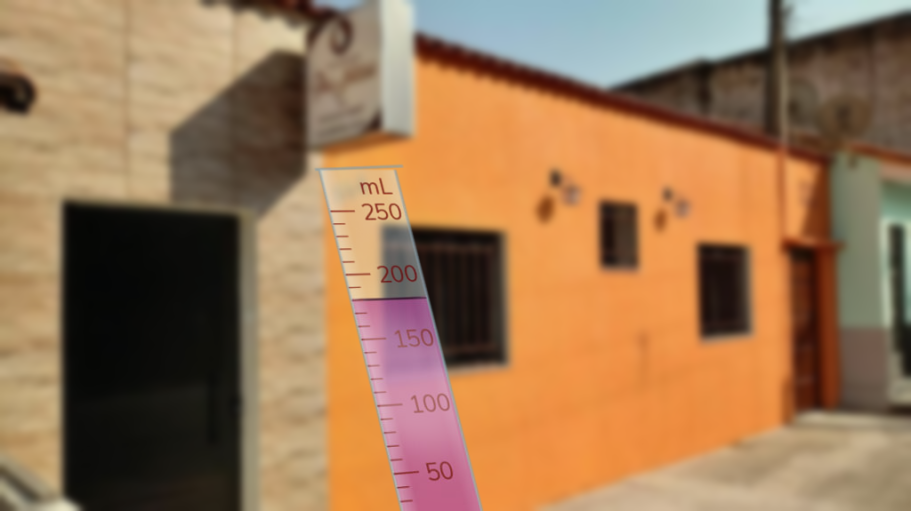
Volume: mL 180
